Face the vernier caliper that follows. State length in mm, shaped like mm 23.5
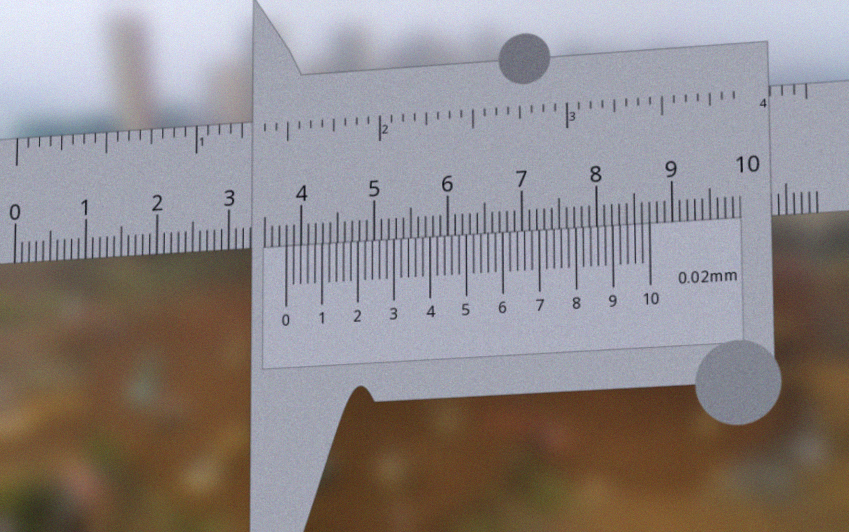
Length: mm 38.0
